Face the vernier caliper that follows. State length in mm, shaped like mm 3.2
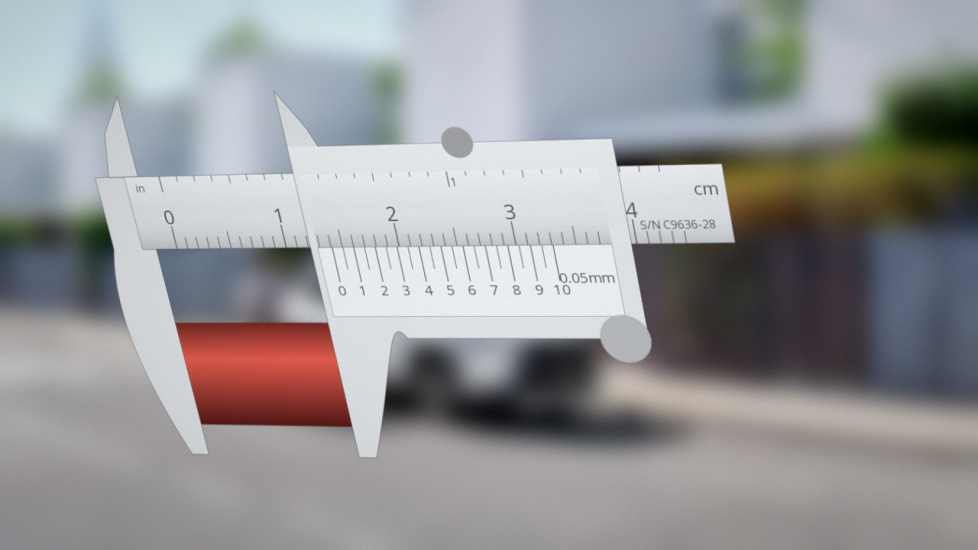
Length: mm 14.1
